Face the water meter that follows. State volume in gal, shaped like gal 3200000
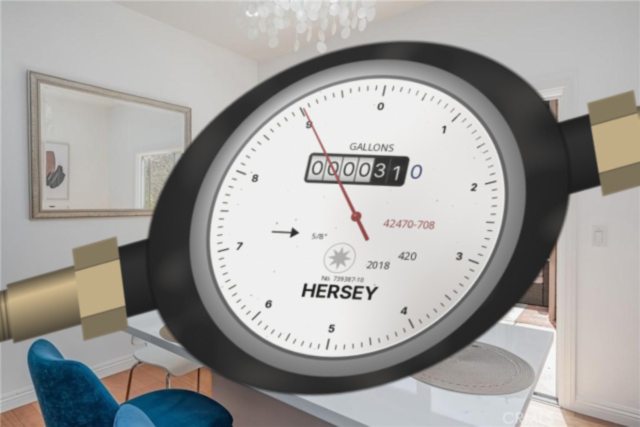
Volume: gal 309.0
